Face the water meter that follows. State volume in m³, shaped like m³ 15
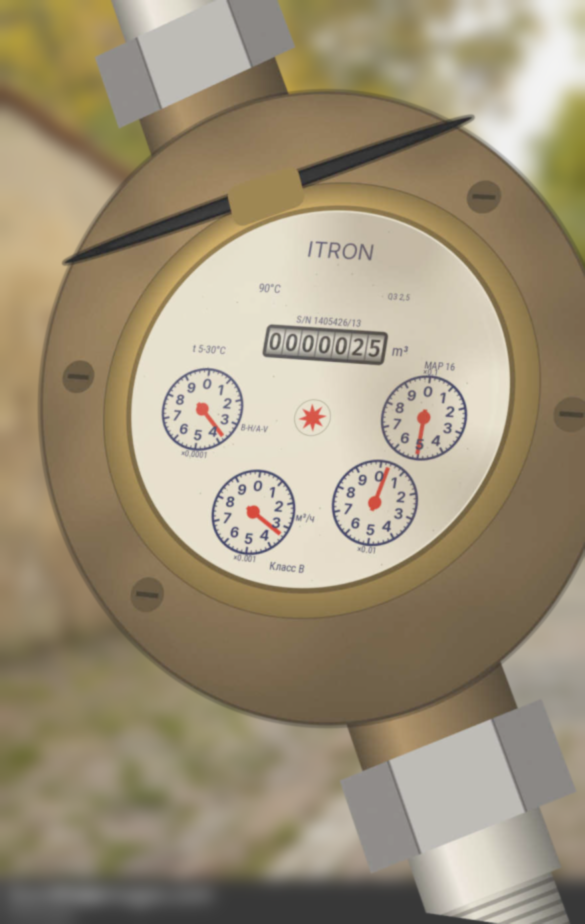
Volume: m³ 25.5033
